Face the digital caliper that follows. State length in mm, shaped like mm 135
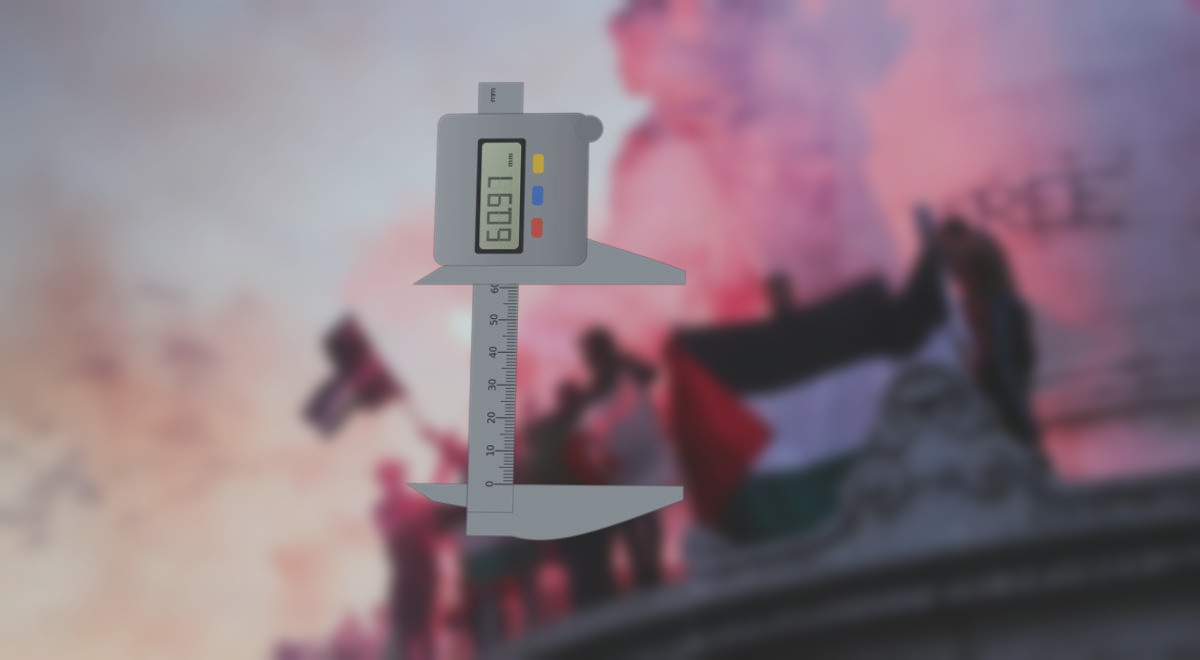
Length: mm 60.97
